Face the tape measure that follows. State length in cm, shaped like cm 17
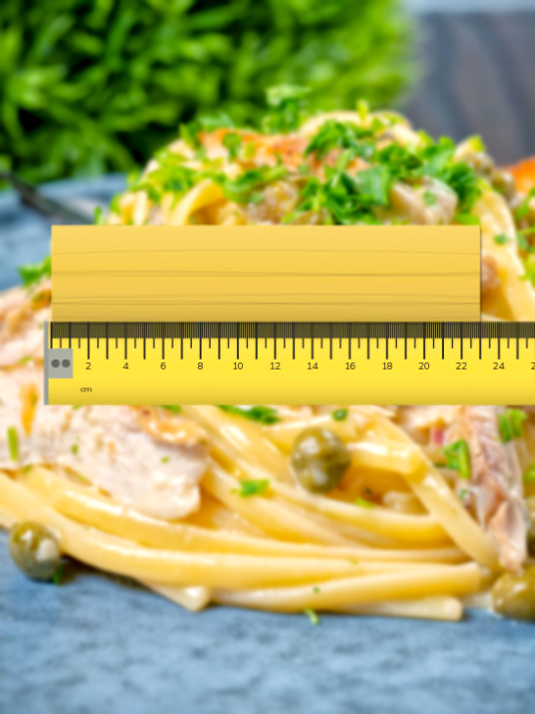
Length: cm 23
